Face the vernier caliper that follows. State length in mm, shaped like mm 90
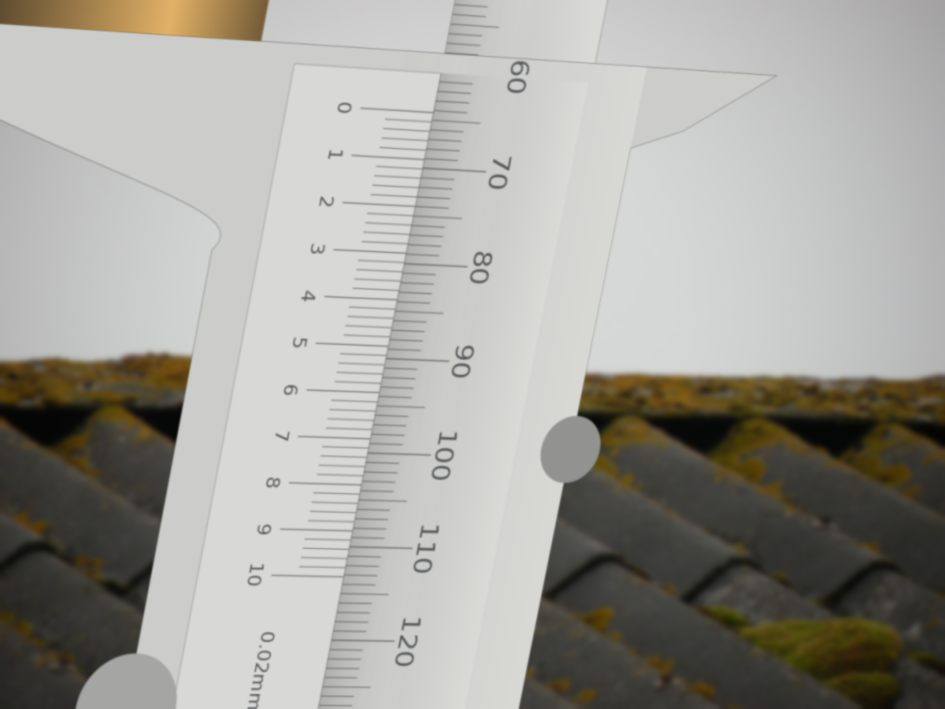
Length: mm 64.2
